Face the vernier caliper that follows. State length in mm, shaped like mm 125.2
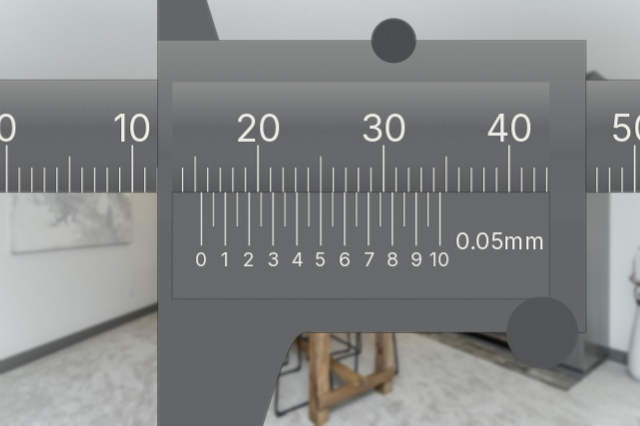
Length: mm 15.5
